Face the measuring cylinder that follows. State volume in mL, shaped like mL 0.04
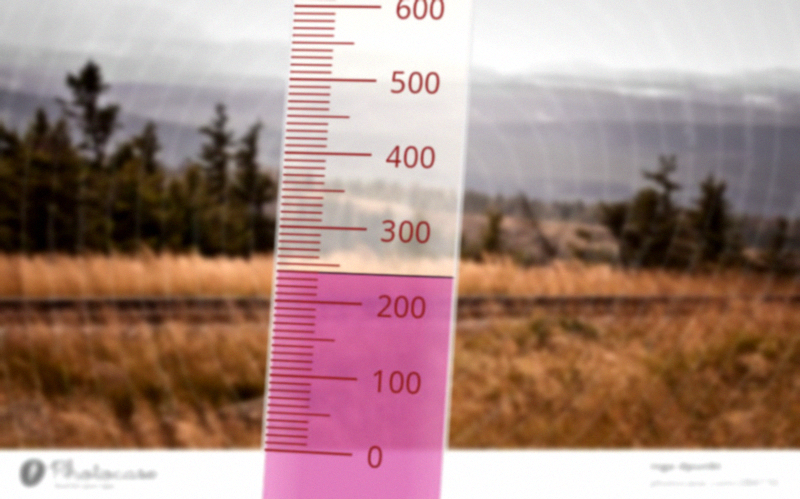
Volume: mL 240
